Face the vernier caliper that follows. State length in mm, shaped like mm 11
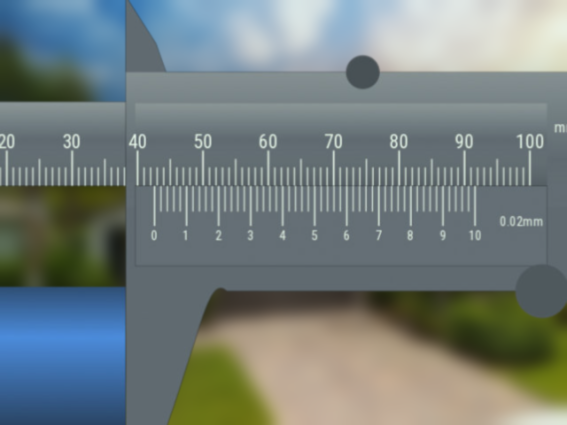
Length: mm 42.6
